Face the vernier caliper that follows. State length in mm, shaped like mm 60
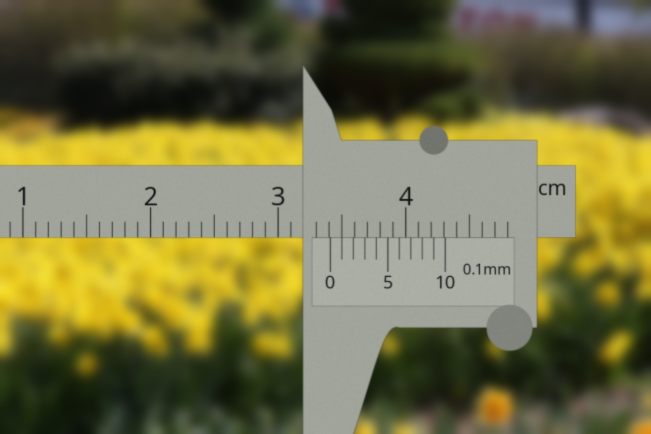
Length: mm 34.1
